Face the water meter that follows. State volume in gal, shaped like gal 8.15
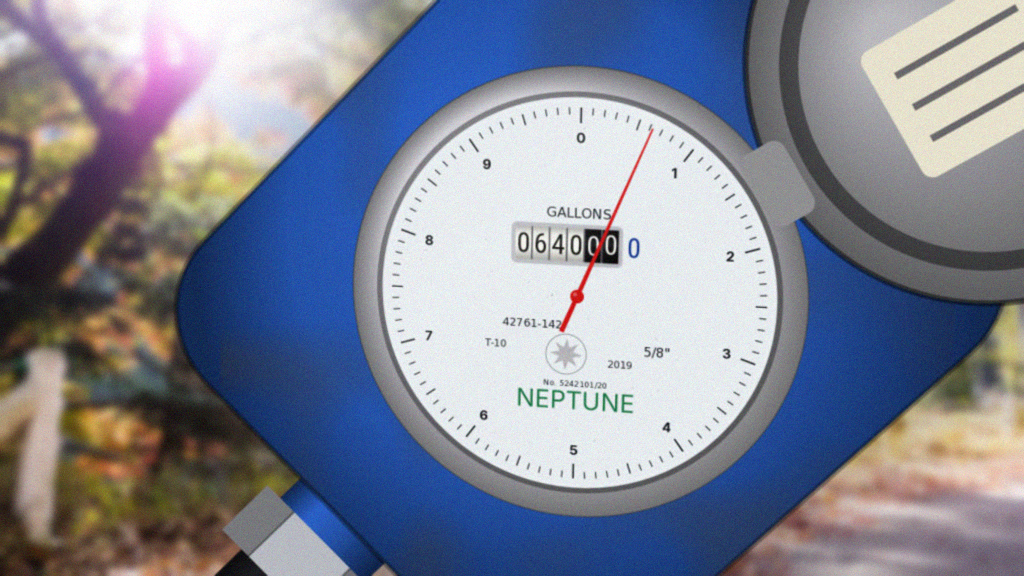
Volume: gal 640000.6
